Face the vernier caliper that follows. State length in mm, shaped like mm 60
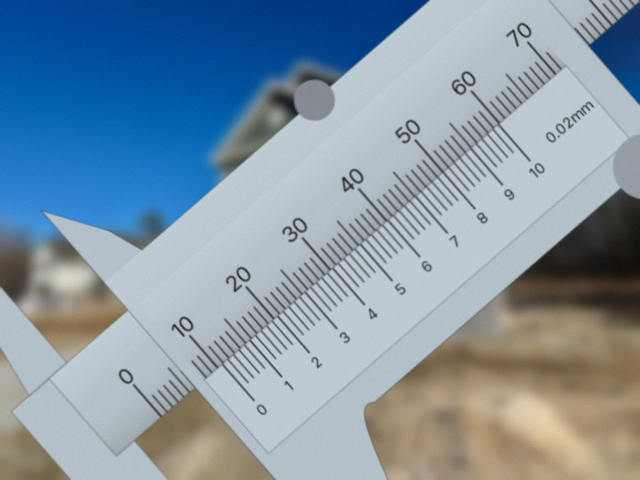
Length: mm 10.8
